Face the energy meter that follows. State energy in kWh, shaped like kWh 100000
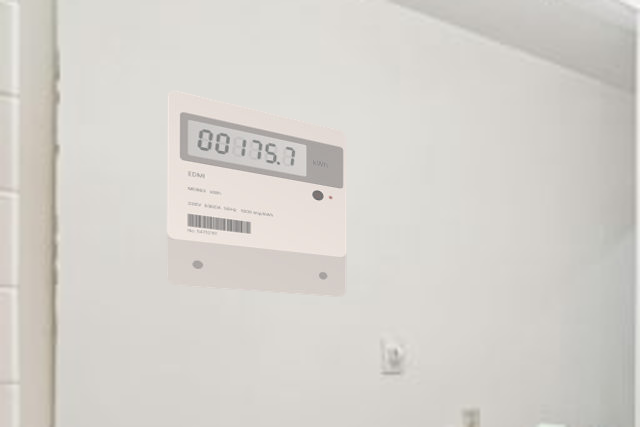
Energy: kWh 175.7
